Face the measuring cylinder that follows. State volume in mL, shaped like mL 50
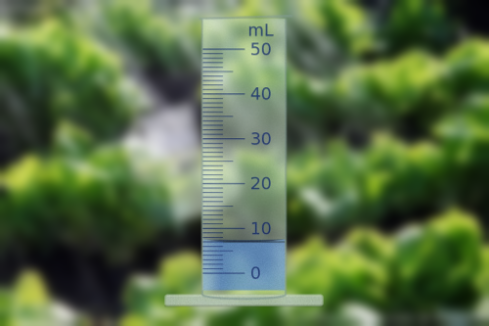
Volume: mL 7
